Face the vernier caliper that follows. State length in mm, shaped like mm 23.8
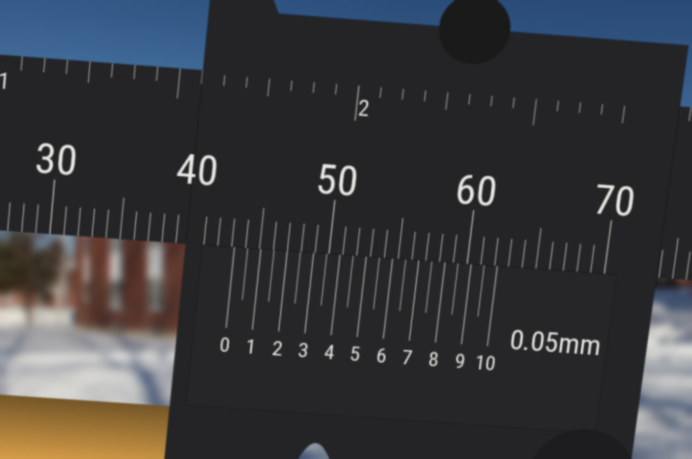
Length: mm 43.2
